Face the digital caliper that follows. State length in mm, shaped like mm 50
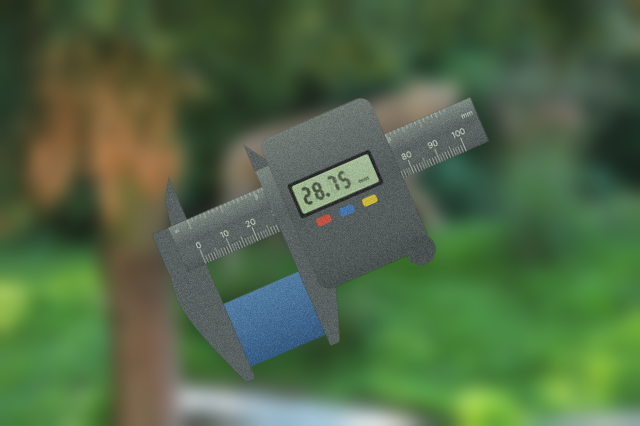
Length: mm 28.75
